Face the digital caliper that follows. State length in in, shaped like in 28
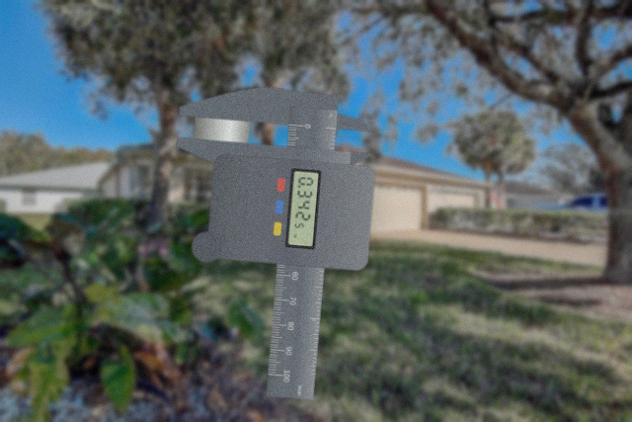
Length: in 0.3425
